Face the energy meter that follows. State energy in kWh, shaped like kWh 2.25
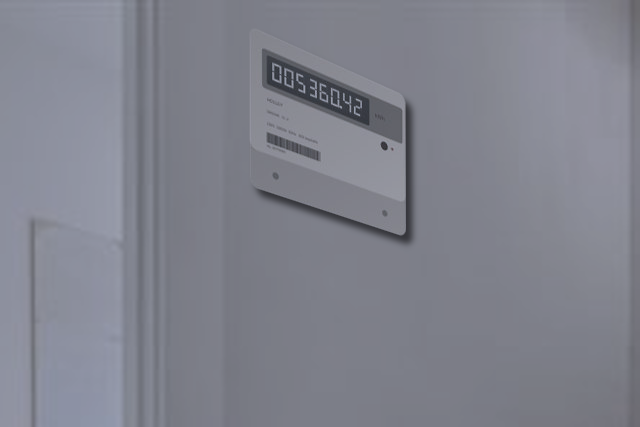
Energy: kWh 5360.42
